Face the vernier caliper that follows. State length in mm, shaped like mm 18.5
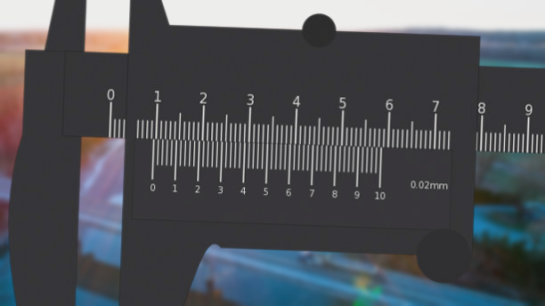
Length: mm 9.5
